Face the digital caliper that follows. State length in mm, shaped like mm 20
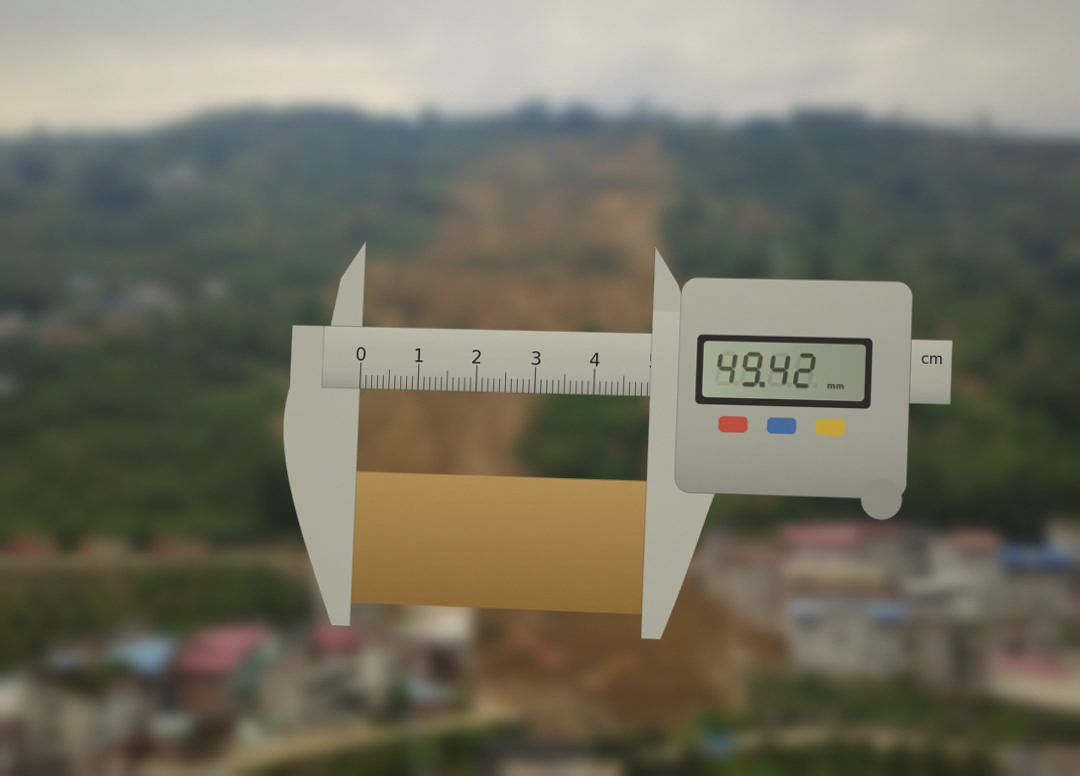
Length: mm 49.42
